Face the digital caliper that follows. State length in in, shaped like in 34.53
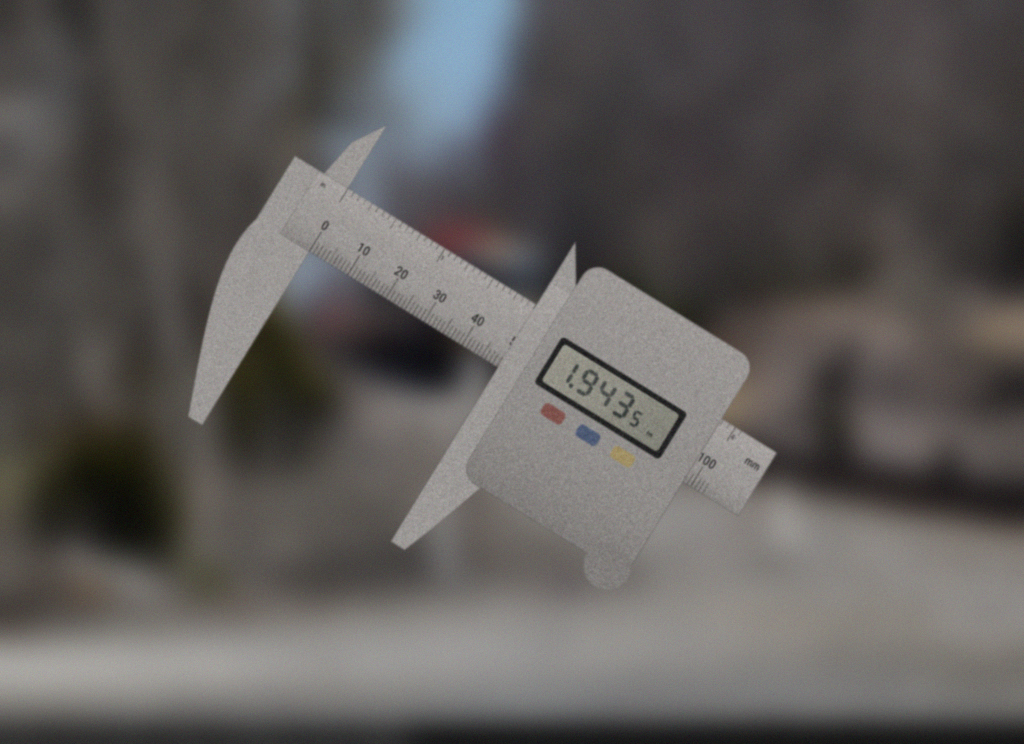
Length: in 1.9435
